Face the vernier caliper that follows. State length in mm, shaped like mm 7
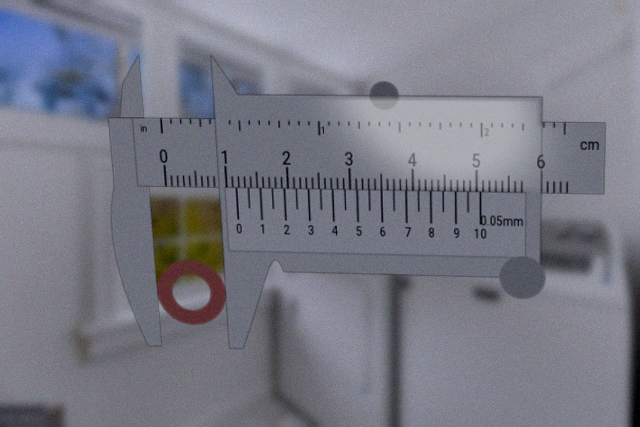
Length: mm 11.6
